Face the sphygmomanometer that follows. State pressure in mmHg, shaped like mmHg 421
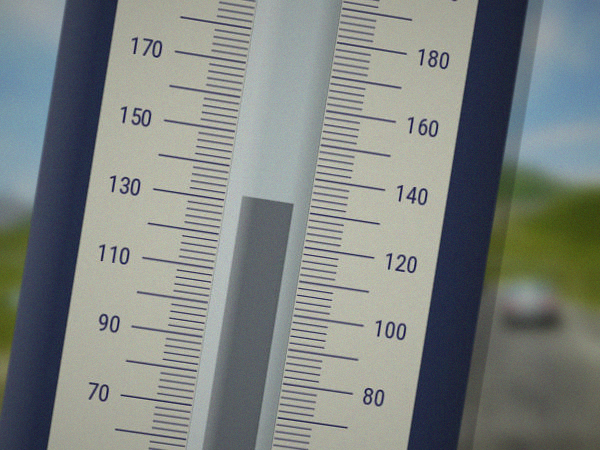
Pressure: mmHg 132
